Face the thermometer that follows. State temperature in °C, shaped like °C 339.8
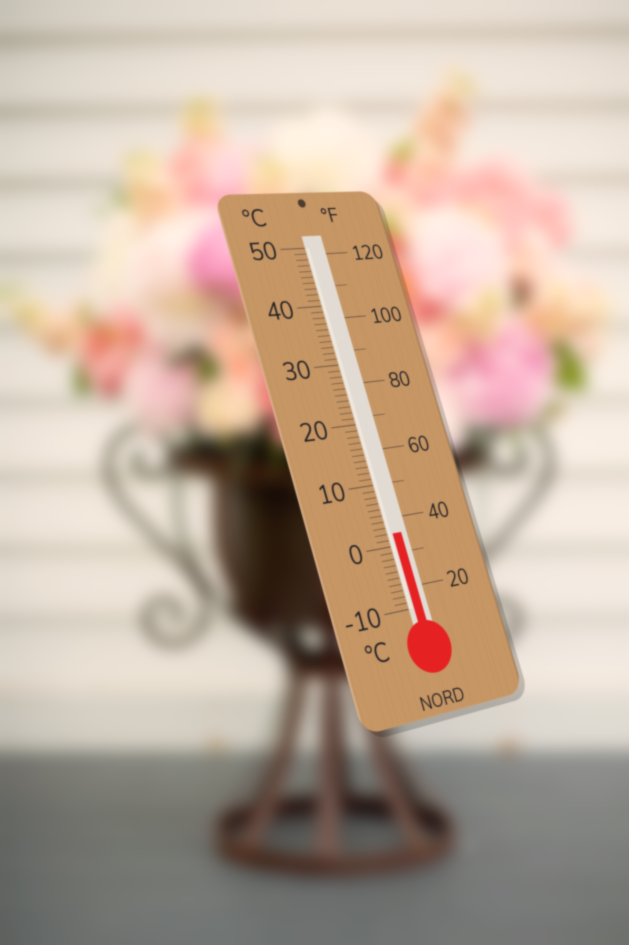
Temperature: °C 2
